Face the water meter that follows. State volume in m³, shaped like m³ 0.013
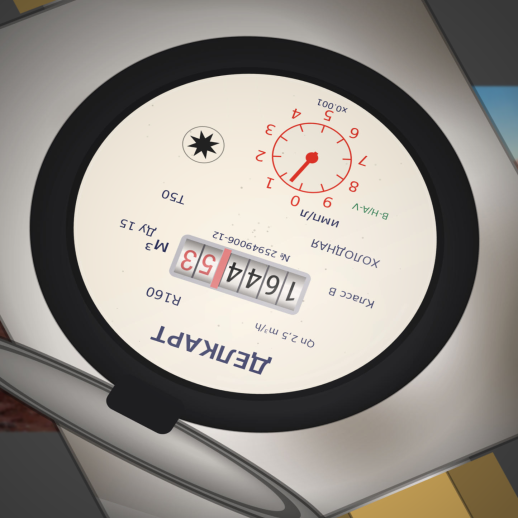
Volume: m³ 1644.530
